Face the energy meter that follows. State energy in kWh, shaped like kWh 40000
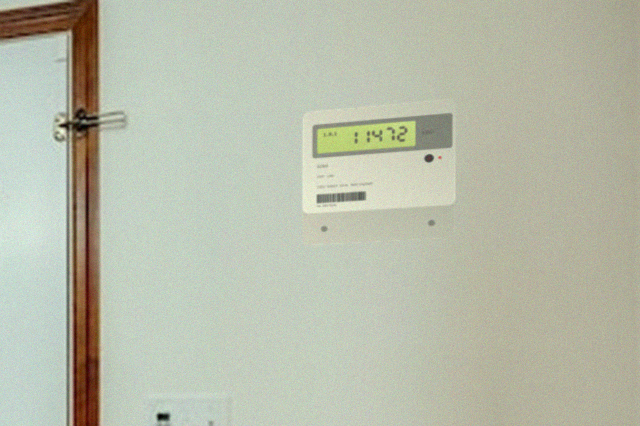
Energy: kWh 11472
